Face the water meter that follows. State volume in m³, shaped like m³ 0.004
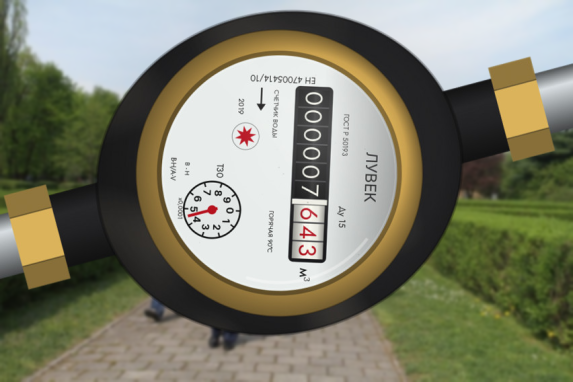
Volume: m³ 7.6434
